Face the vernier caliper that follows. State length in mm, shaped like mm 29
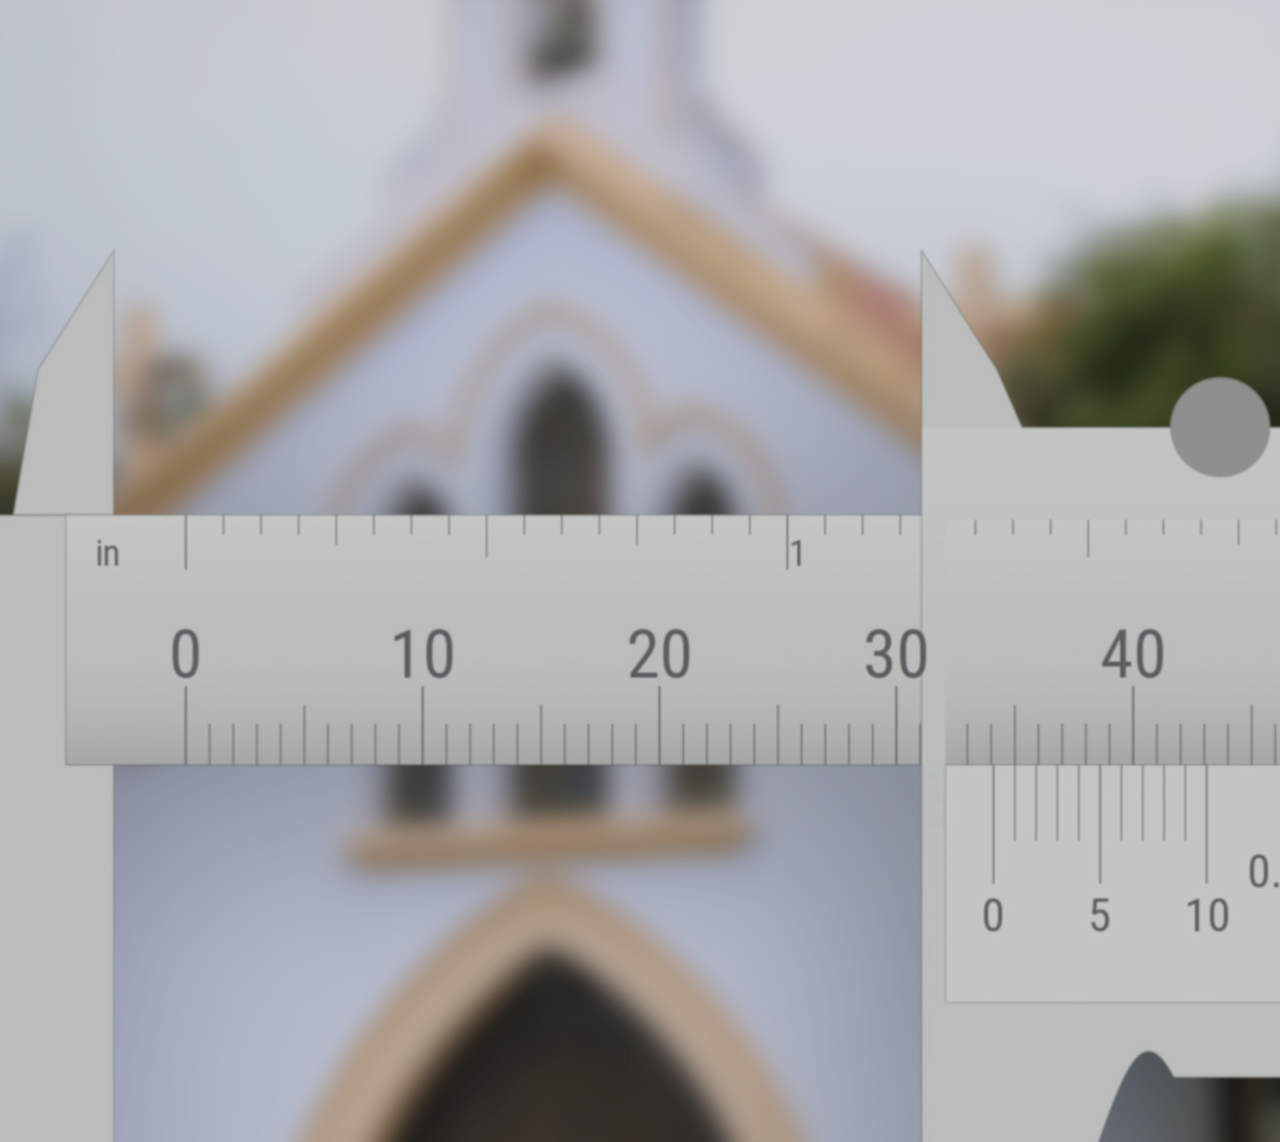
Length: mm 34.1
